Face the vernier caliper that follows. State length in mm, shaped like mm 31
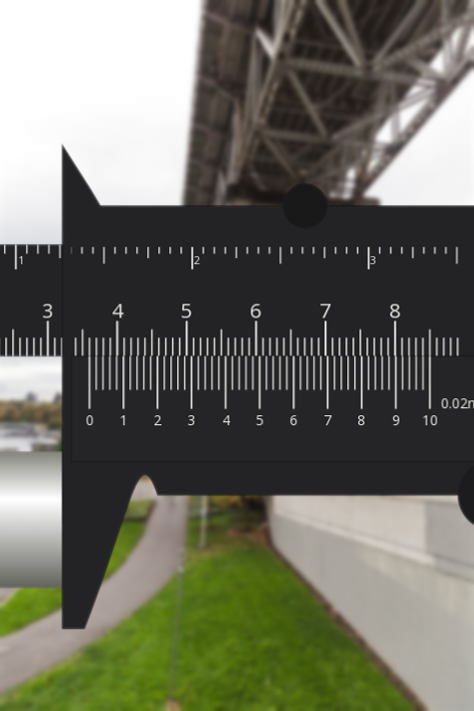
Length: mm 36.0
